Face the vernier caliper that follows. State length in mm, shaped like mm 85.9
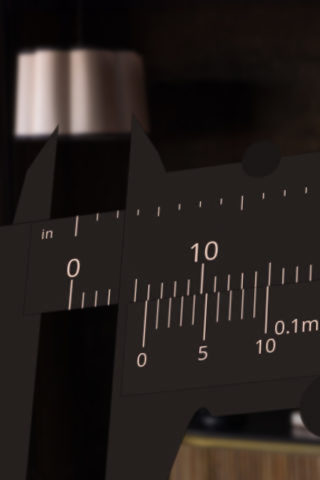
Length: mm 5.9
